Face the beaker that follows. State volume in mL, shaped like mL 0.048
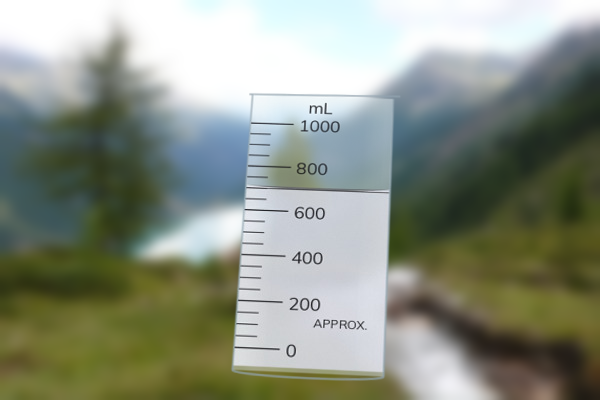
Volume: mL 700
